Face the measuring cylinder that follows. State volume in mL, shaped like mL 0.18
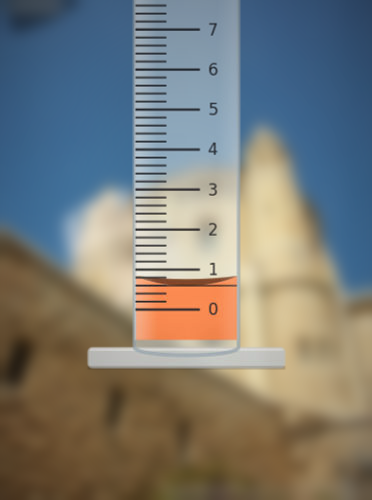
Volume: mL 0.6
